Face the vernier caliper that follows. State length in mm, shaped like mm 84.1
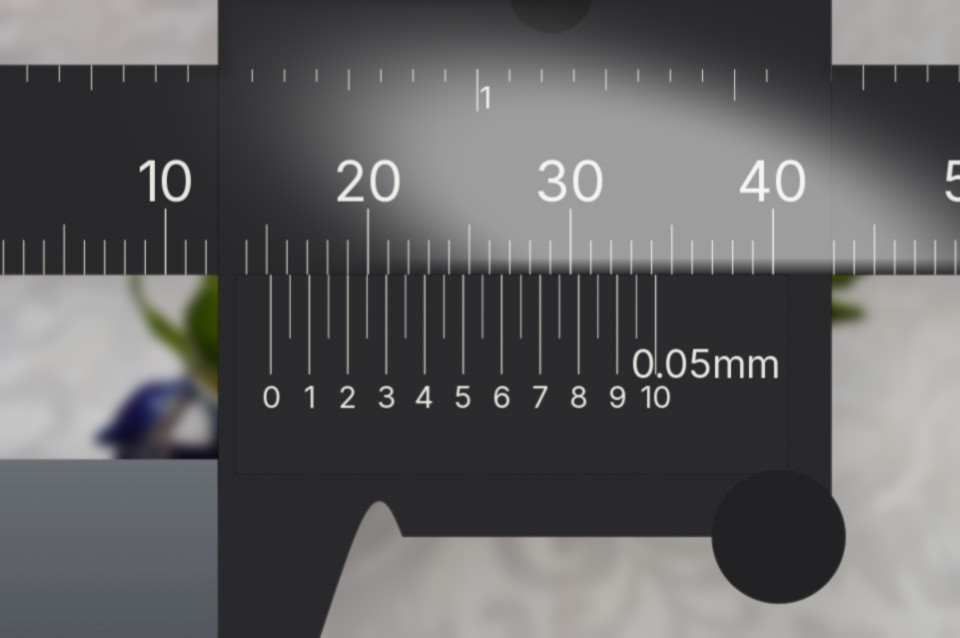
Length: mm 15.2
